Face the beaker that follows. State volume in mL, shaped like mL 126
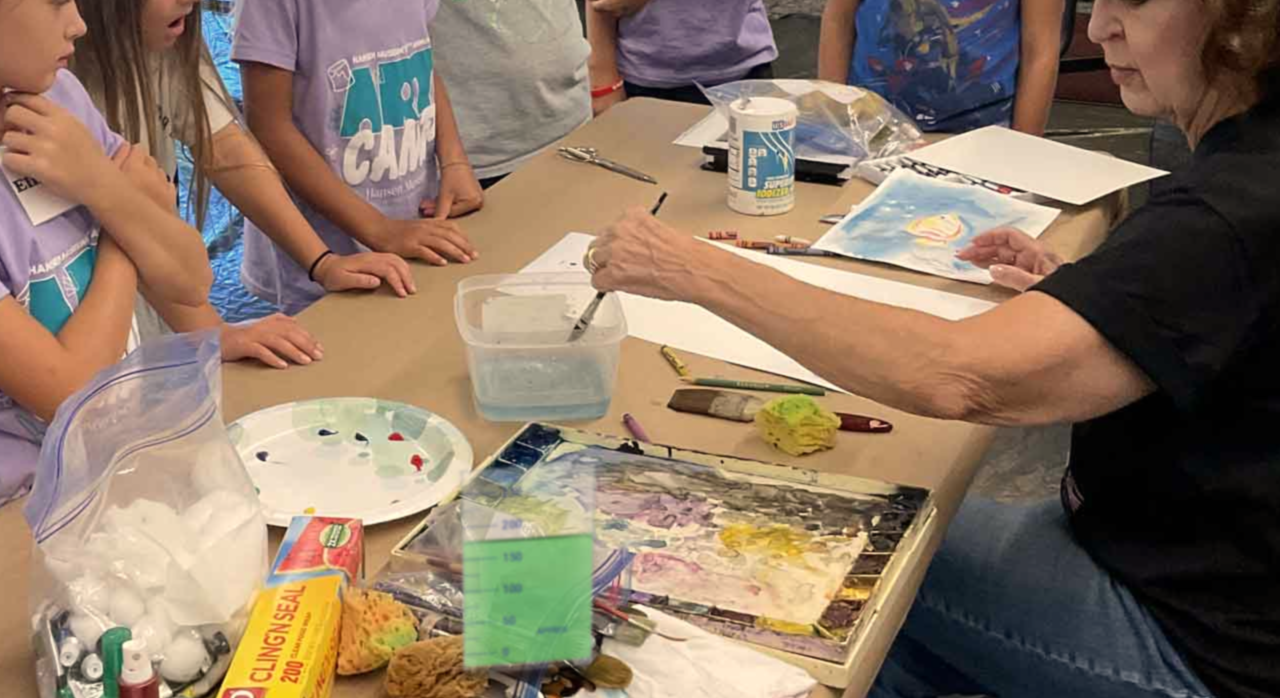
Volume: mL 175
